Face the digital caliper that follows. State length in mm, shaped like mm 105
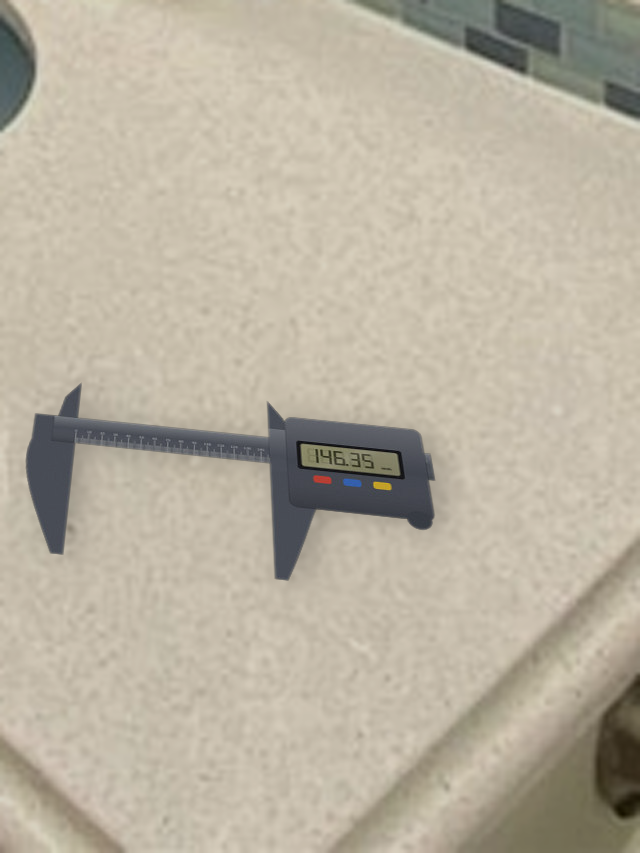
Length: mm 146.35
